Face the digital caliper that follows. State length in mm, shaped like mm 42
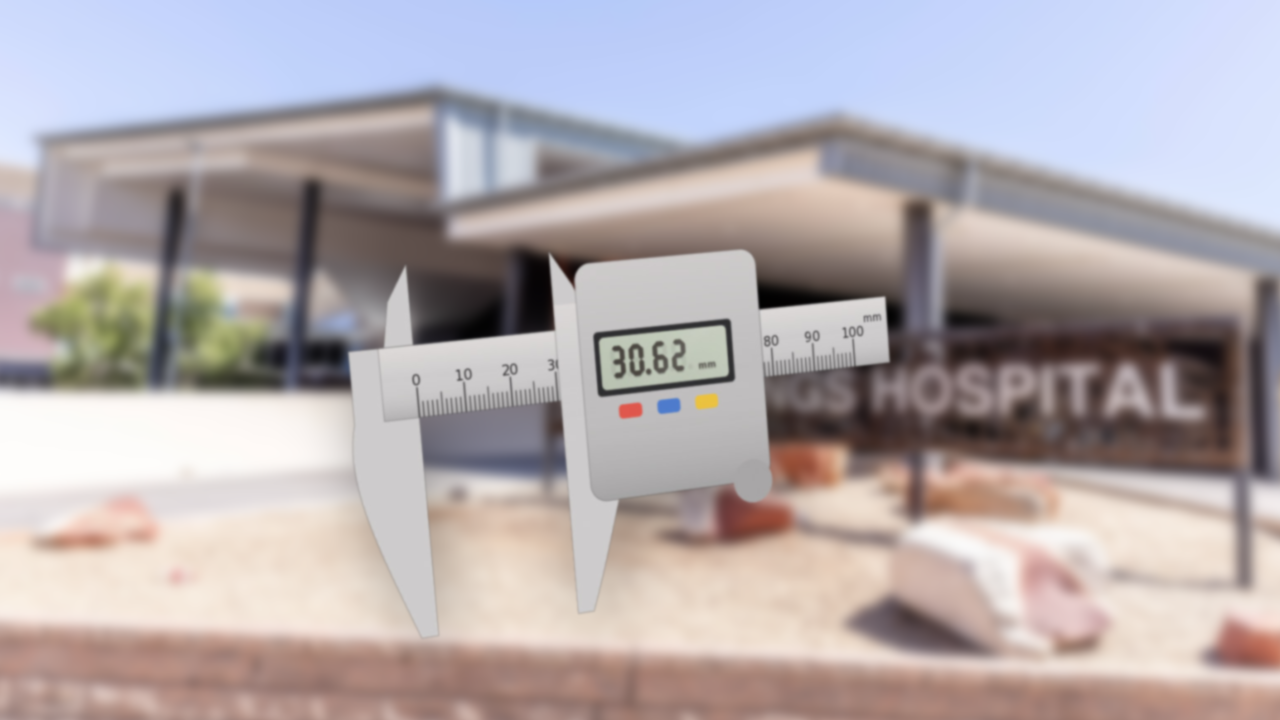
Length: mm 30.62
